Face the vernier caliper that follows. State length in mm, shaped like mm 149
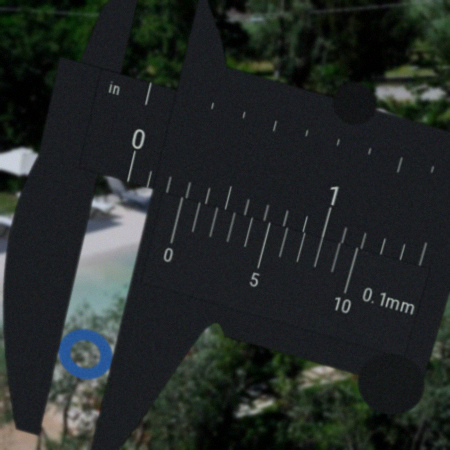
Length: mm 2.8
